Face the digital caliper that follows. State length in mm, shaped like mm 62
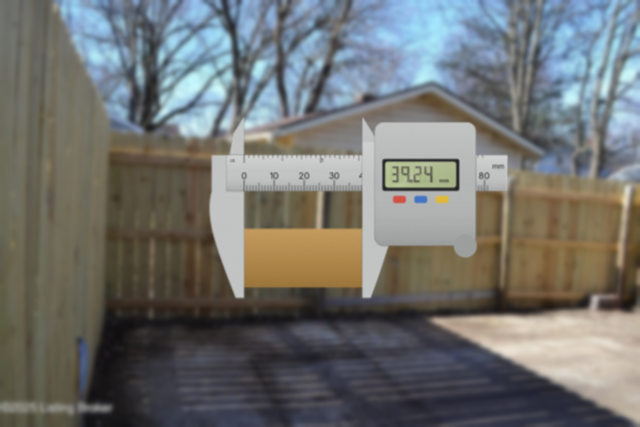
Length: mm 39.24
